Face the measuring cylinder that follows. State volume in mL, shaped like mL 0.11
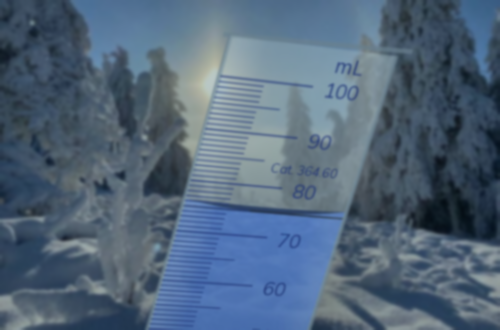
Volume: mL 75
